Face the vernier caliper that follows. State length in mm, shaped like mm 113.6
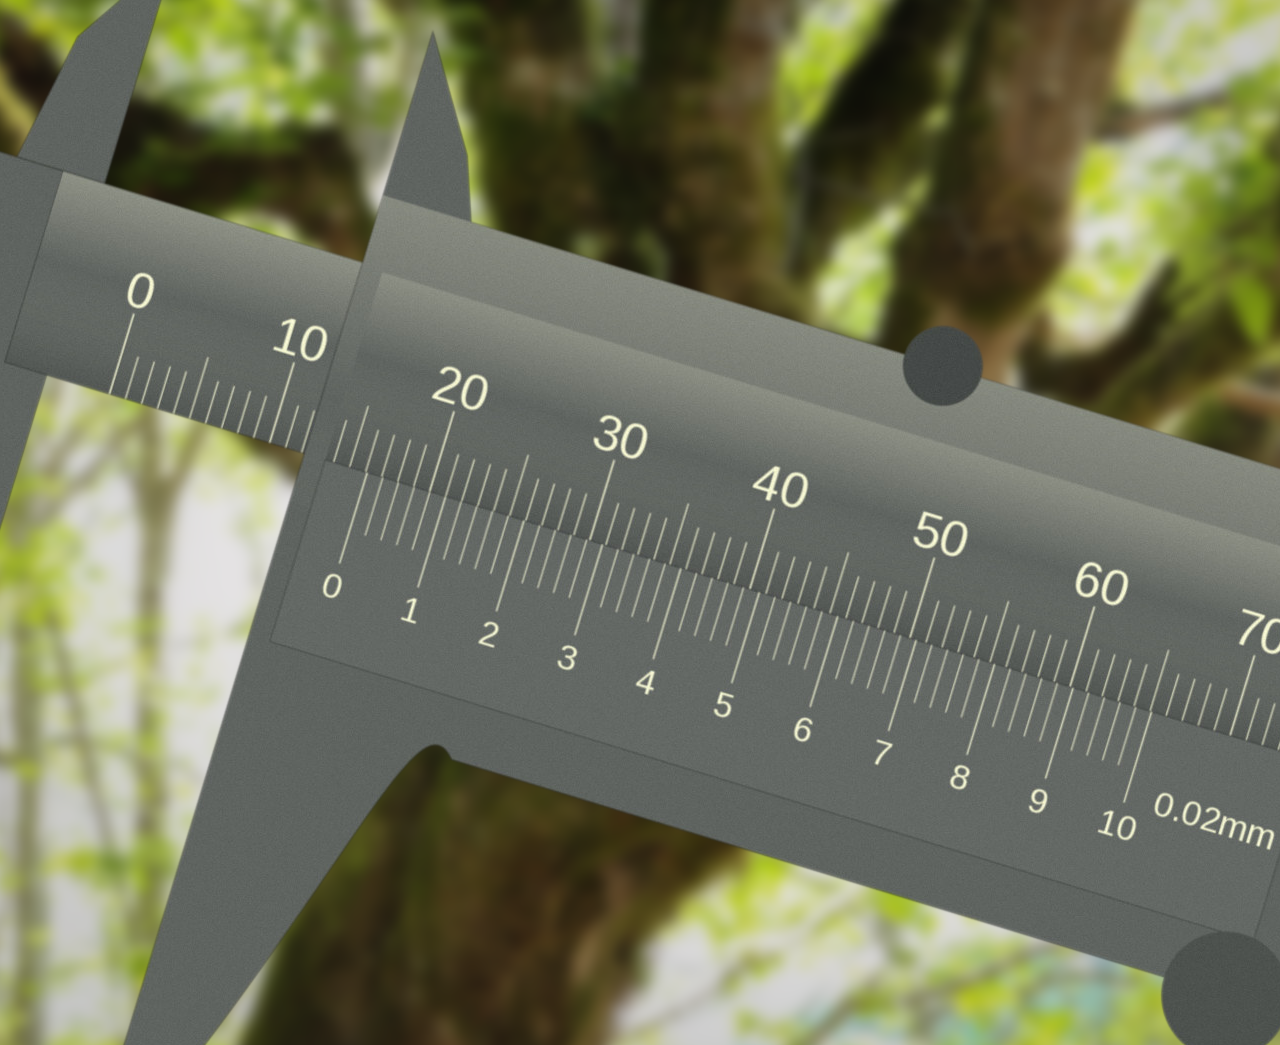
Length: mm 16.1
